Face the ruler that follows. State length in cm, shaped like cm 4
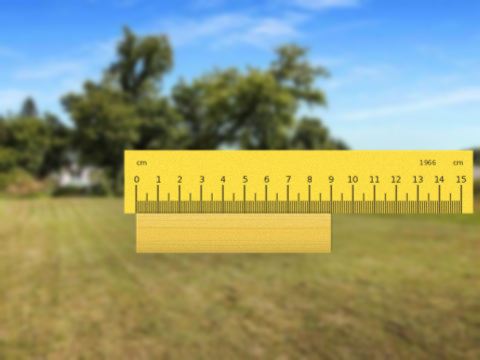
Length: cm 9
